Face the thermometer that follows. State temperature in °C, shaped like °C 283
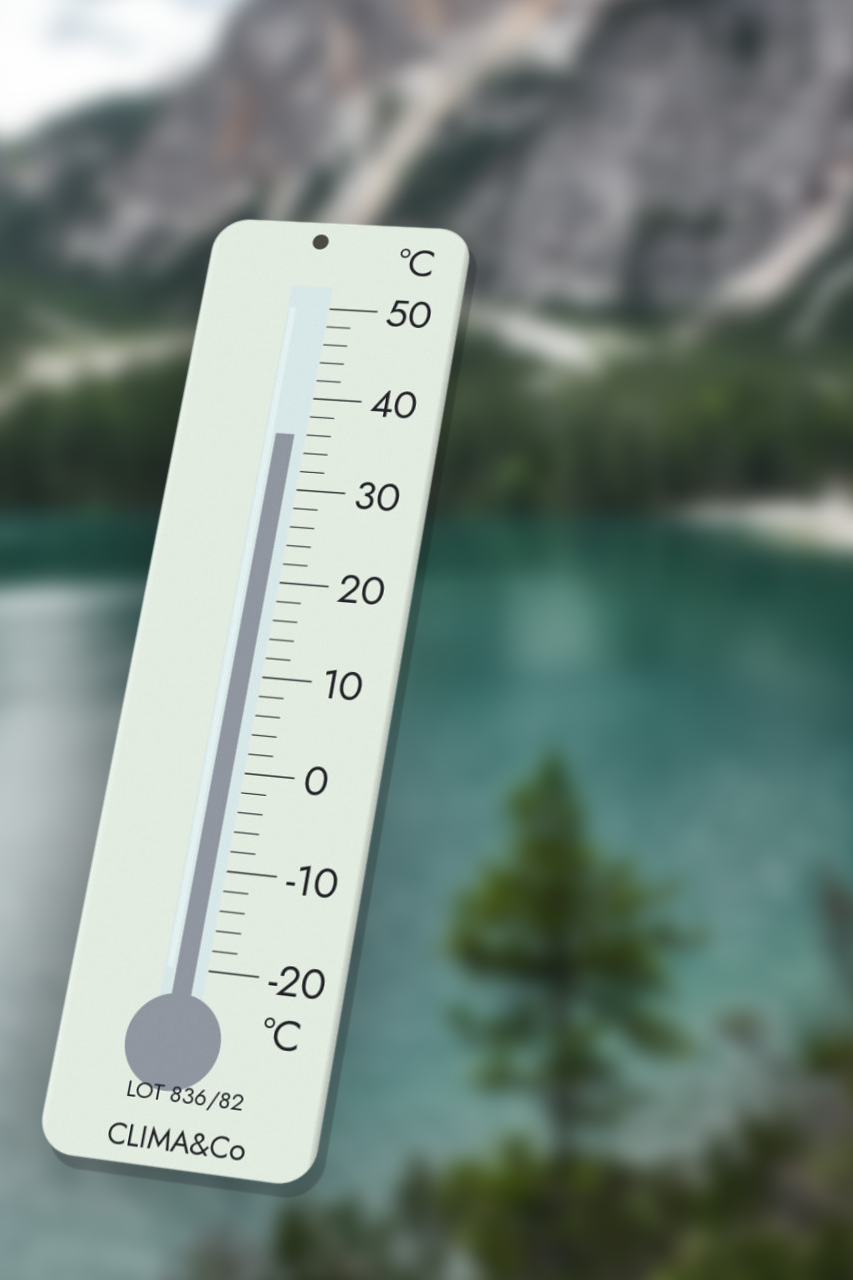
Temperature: °C 36
